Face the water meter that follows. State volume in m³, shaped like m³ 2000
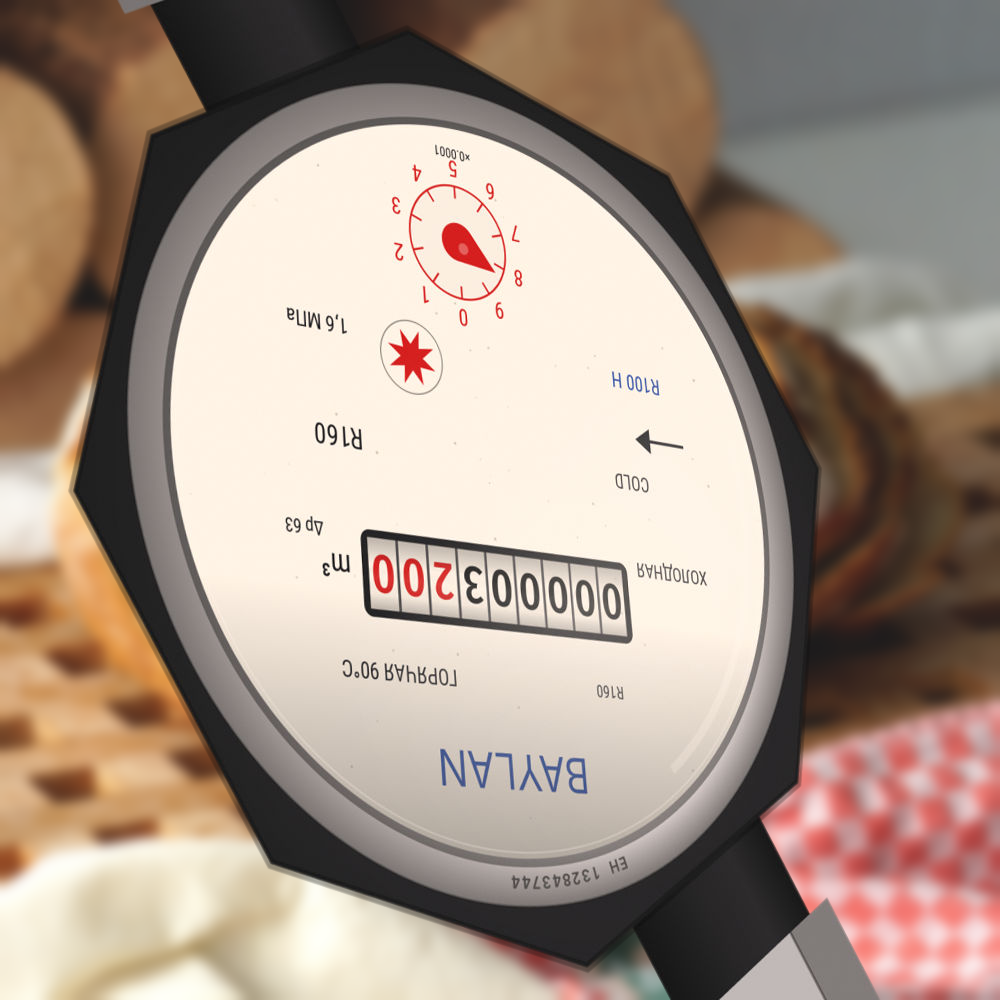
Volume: m³ 3.2008
